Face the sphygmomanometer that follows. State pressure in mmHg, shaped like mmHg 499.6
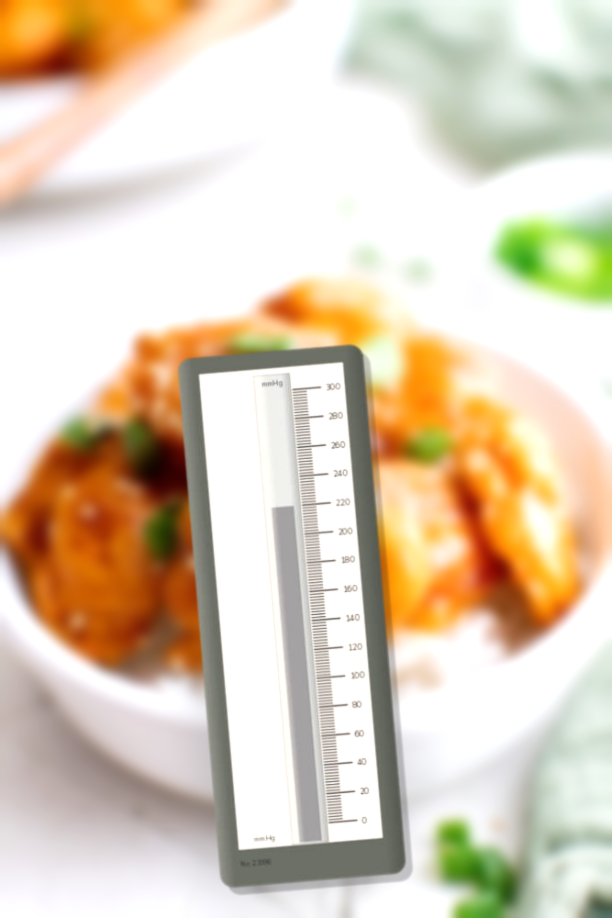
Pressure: mmHg 220
